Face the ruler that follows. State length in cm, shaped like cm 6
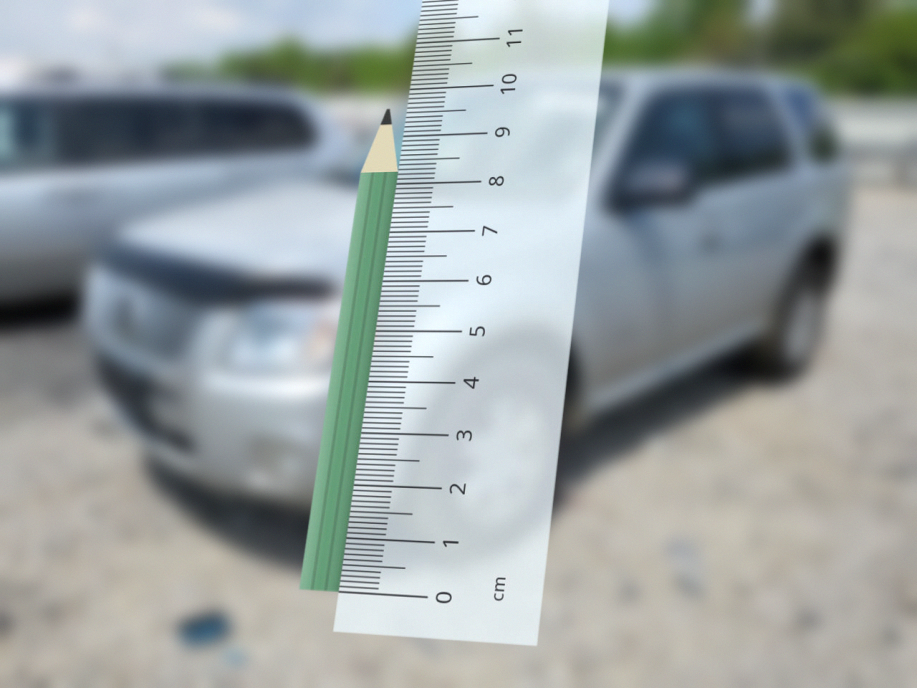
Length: cm 9.6
